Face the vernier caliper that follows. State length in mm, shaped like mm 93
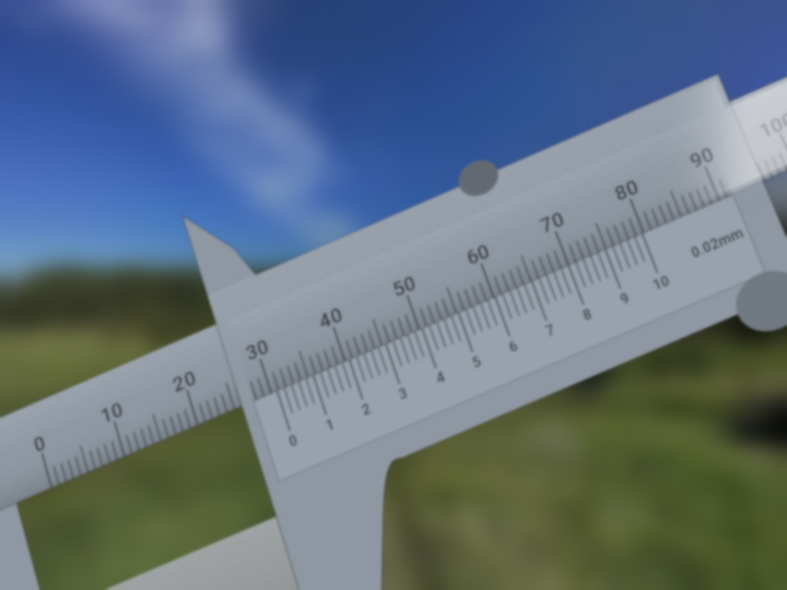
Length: mm 30.8
